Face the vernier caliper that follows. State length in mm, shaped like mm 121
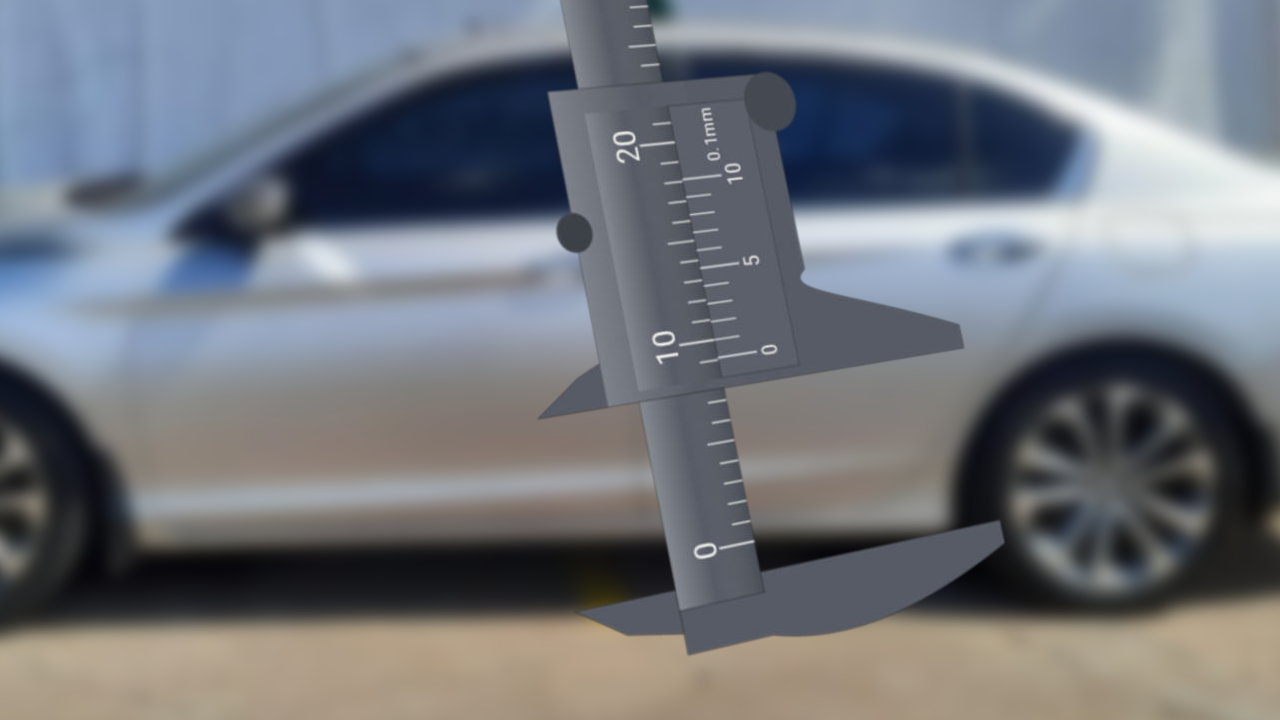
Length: mm 9.1
